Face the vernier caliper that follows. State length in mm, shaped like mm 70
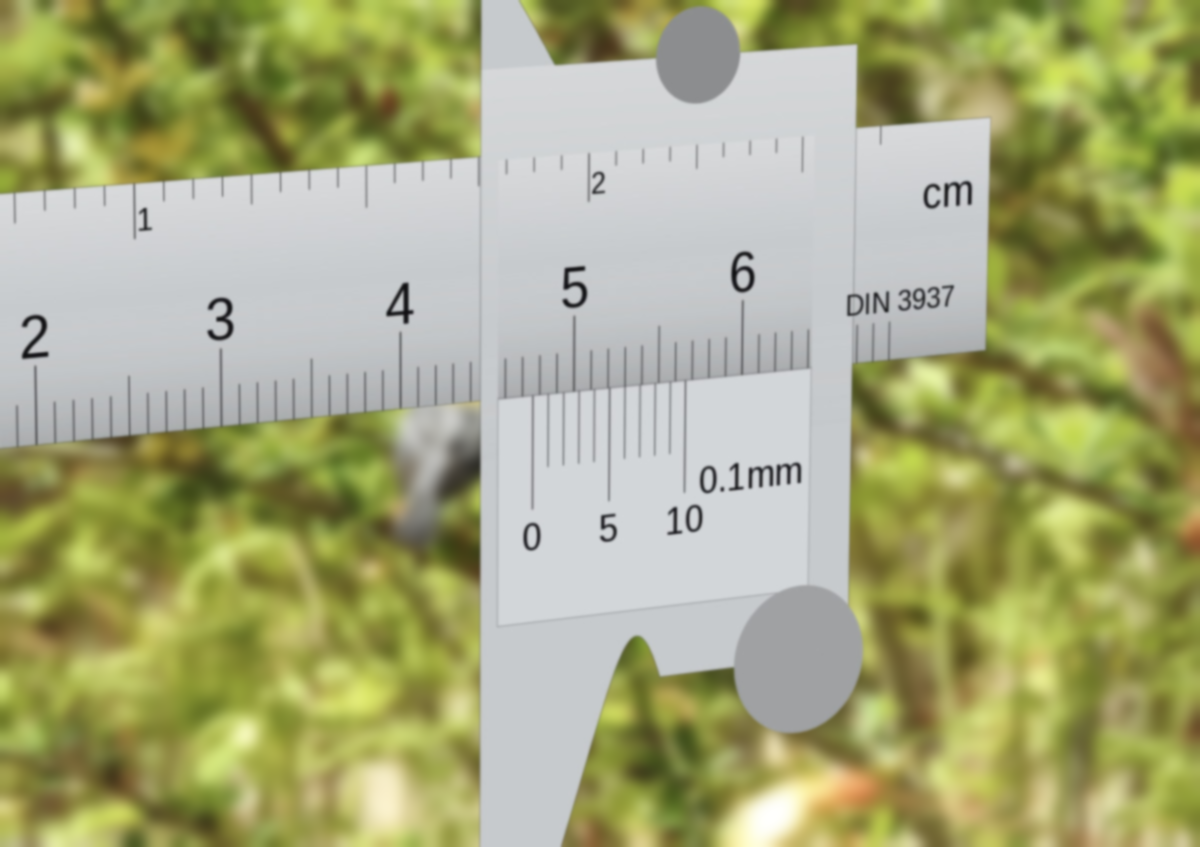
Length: mm 47.6
